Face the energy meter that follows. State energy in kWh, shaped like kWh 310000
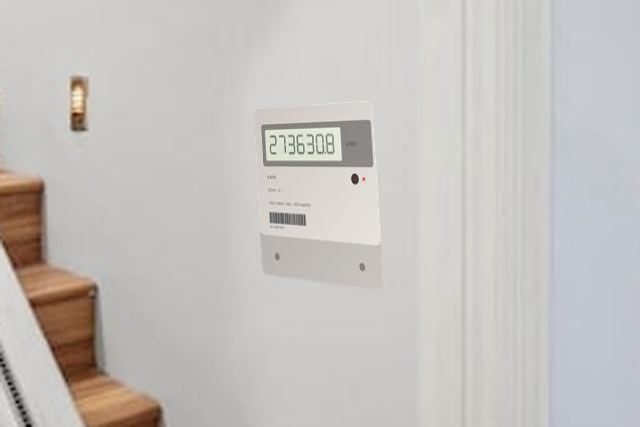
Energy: kWh 273630.8
